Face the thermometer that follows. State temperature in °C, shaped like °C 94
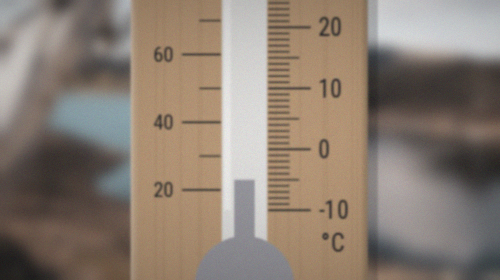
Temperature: °C -5
